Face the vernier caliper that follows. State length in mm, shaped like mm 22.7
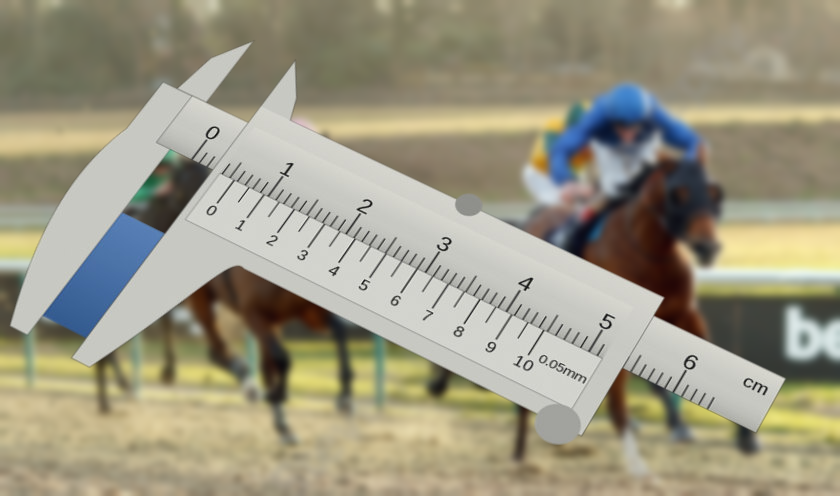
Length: mm 5.6
